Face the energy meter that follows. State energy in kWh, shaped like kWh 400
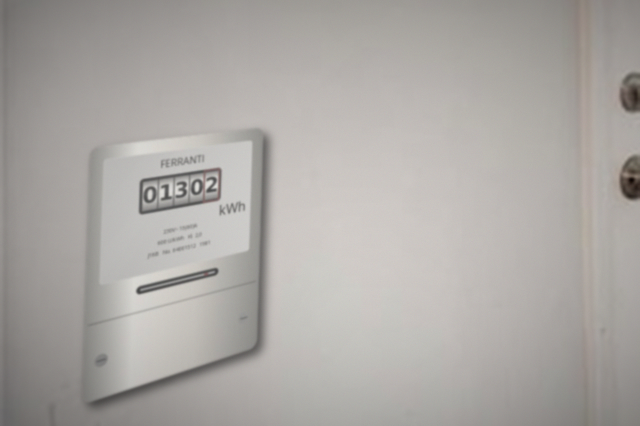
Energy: kWh 130.2
